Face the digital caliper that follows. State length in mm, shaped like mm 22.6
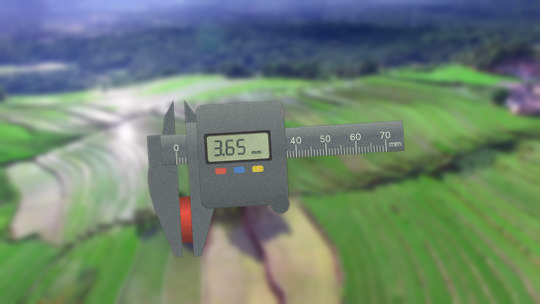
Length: mm 3.65
